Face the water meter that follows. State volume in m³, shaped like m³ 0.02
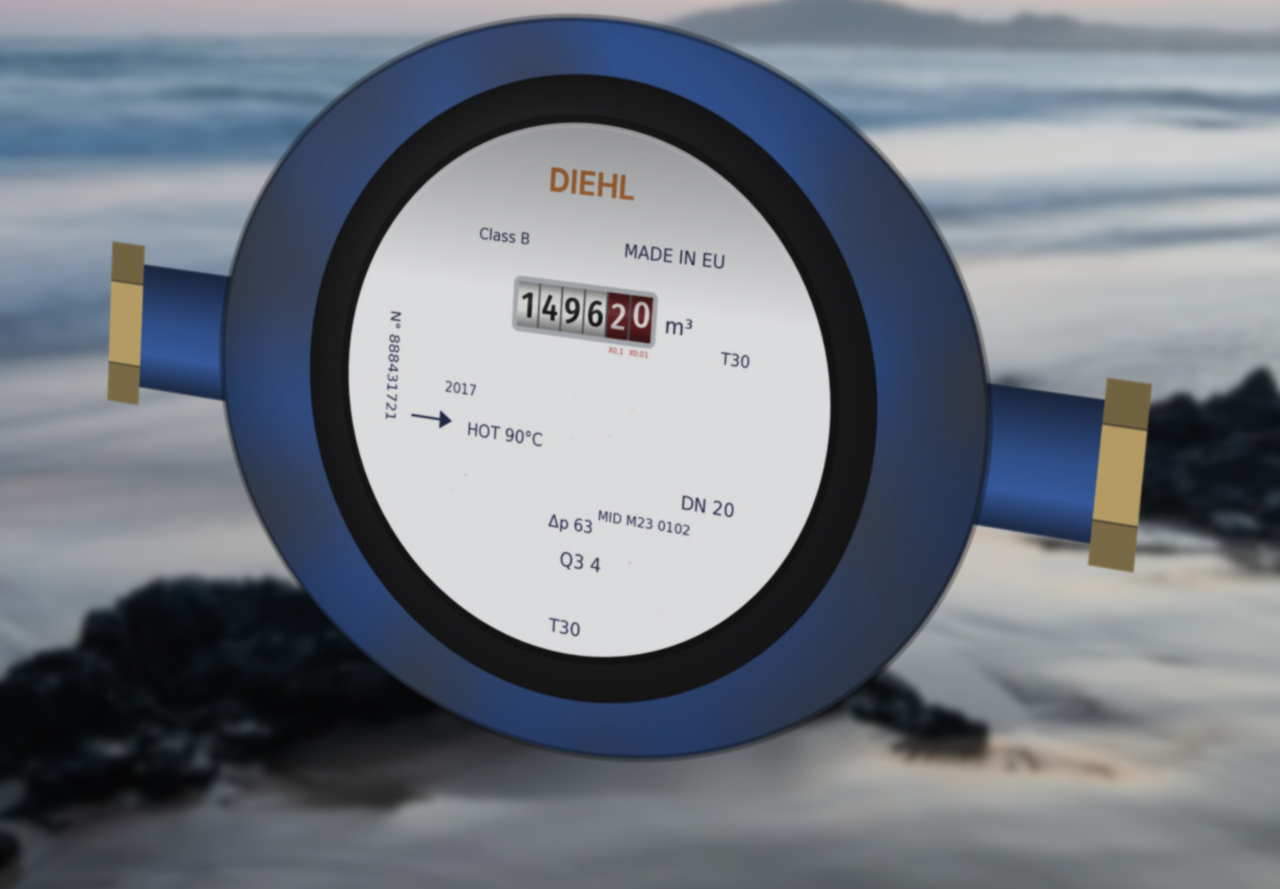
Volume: m³ 1496.20
